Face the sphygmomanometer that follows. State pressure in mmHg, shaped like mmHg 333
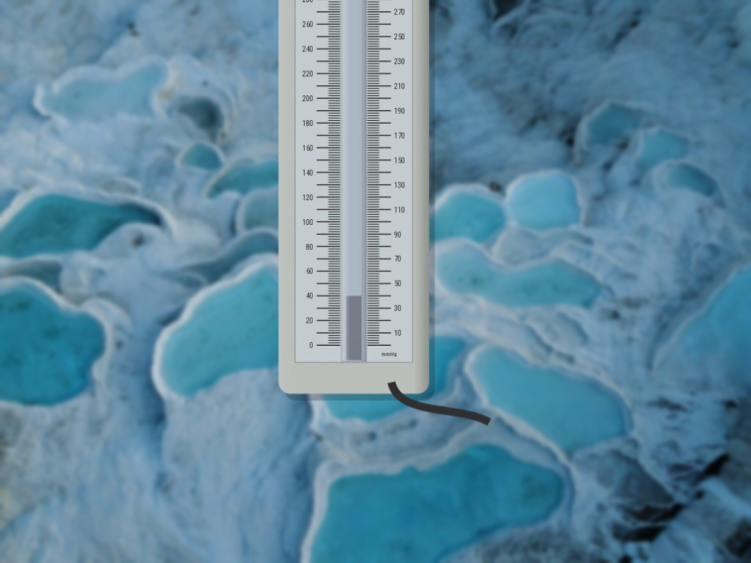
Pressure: mmHg 40
